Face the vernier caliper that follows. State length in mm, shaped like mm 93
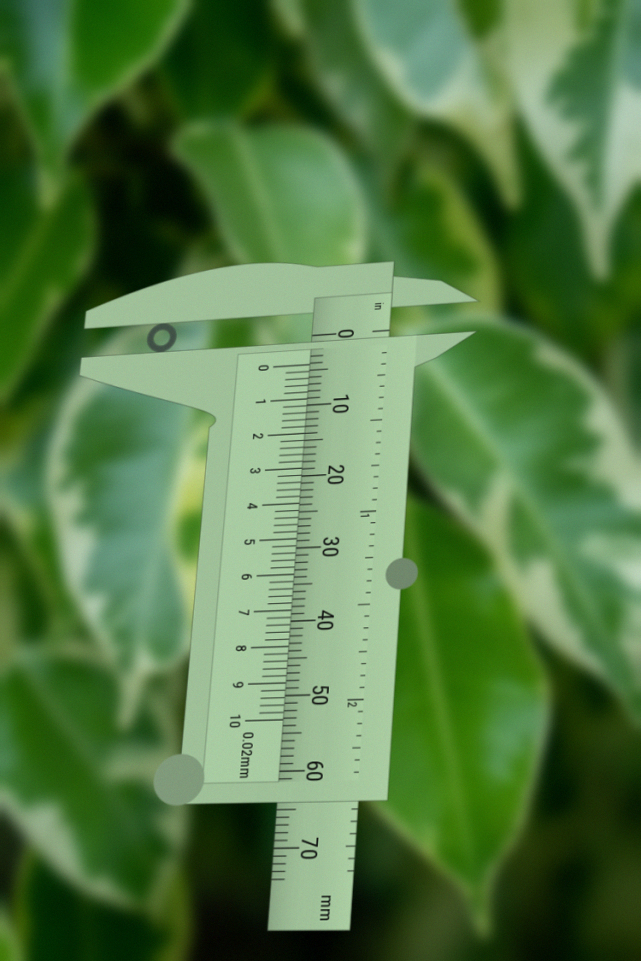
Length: mm 4.2
